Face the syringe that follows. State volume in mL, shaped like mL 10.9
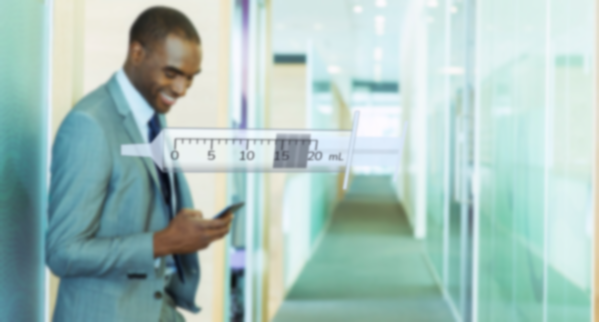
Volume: mL 14
